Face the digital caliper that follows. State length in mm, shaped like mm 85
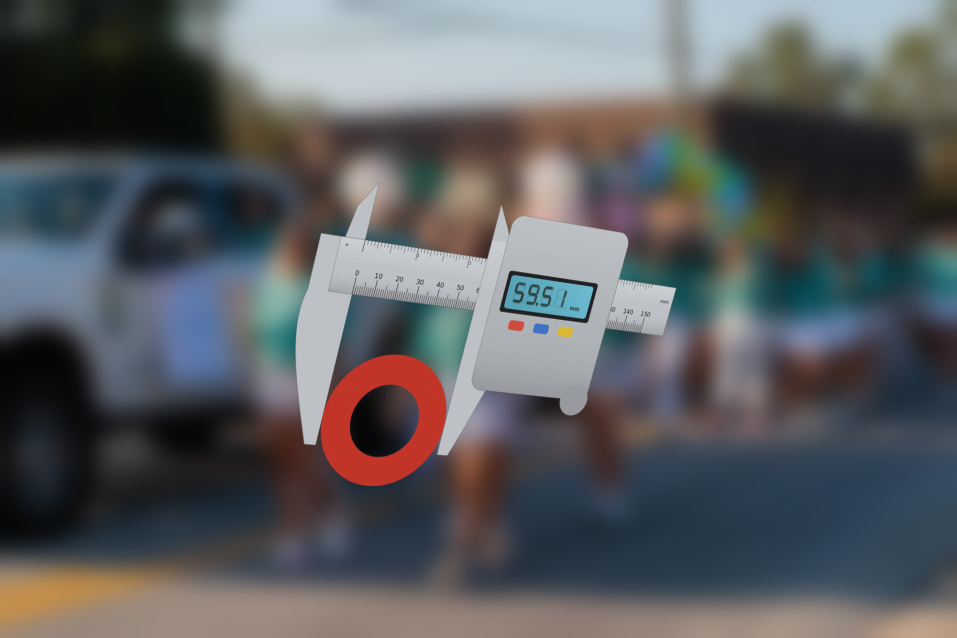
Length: mm 59.51
